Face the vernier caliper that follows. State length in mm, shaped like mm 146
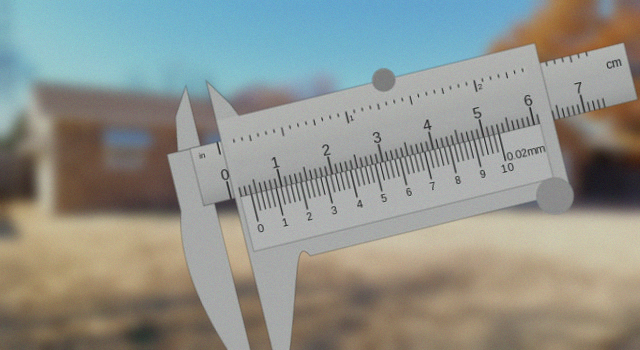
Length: mm 4.0
